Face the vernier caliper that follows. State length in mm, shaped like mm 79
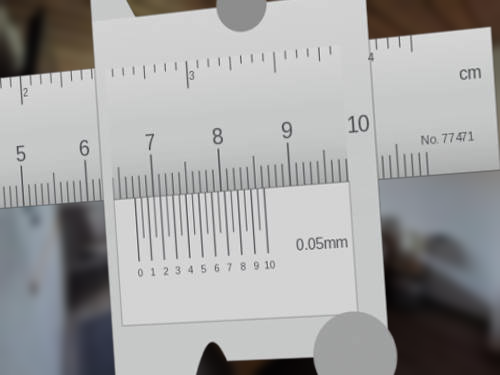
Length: mm 67.2
